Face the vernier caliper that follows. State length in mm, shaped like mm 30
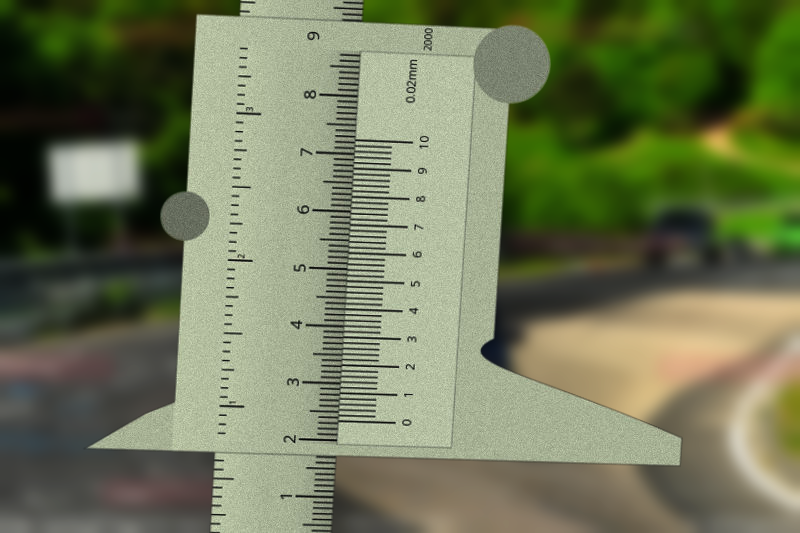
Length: mm 23.4
